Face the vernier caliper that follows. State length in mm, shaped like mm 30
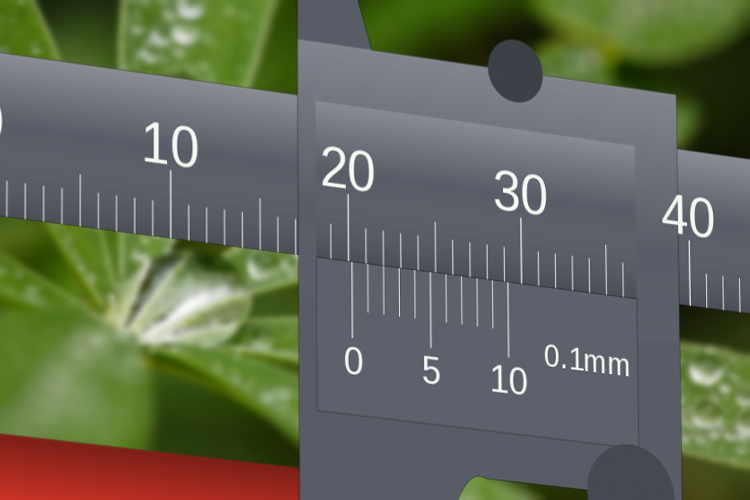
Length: mm 20.2
